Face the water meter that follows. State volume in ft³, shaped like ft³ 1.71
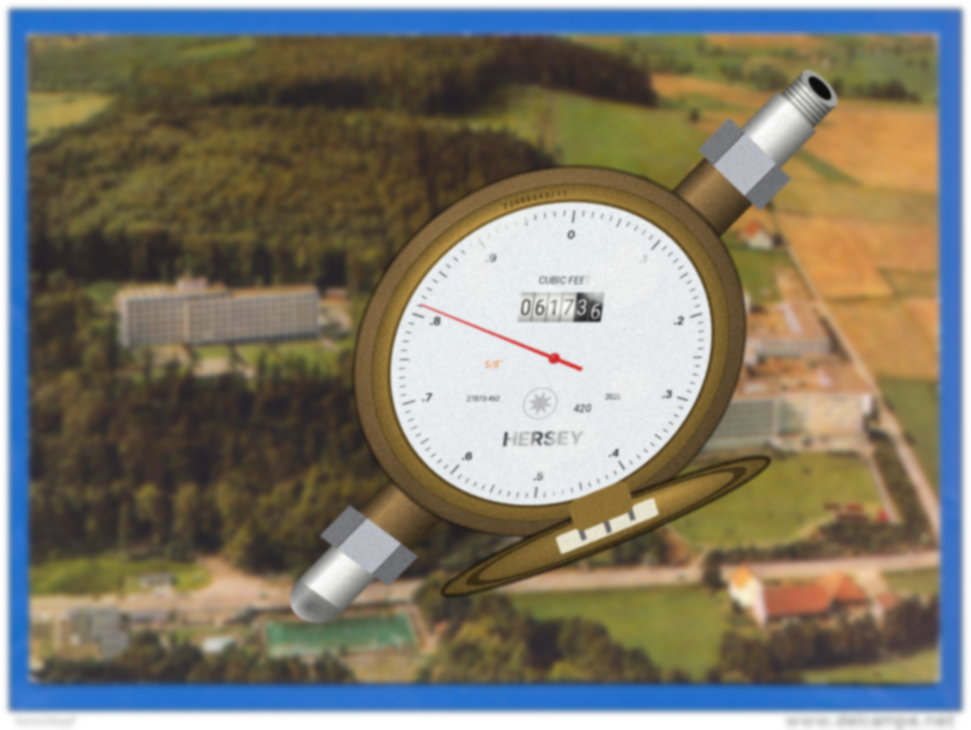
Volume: ft³ 61735.81
